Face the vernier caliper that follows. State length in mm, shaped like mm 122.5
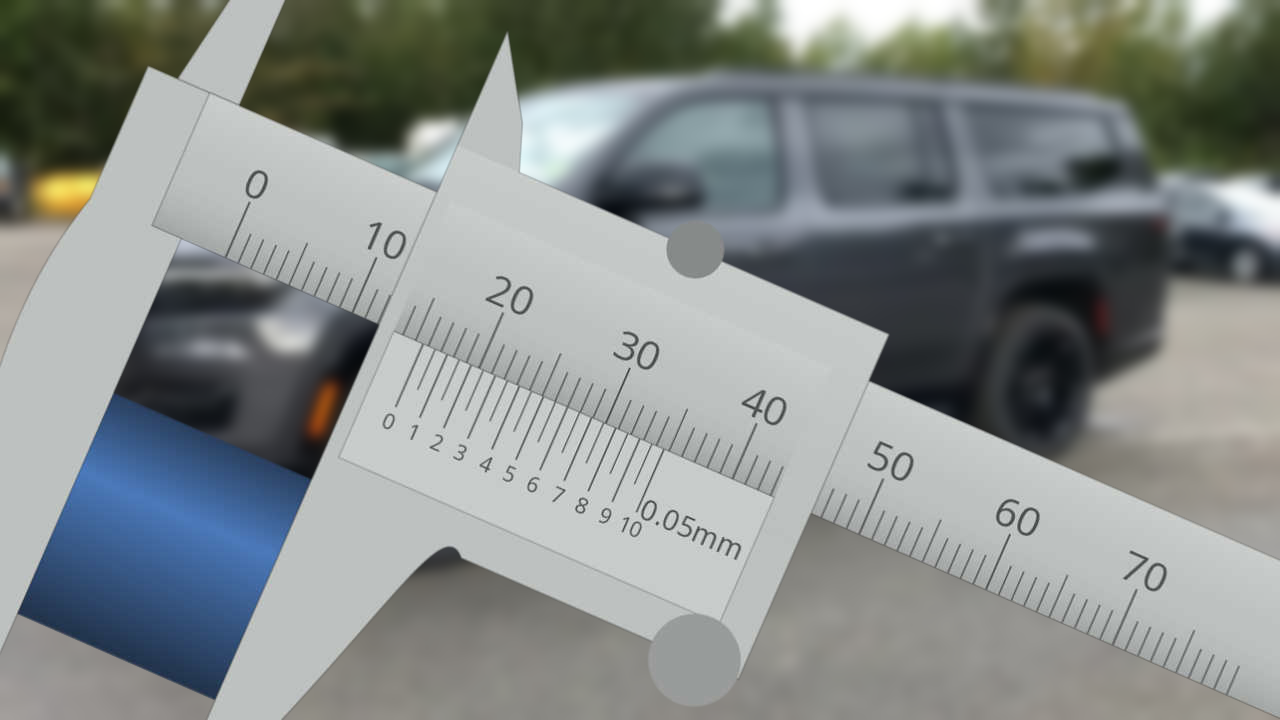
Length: mm 15.6
